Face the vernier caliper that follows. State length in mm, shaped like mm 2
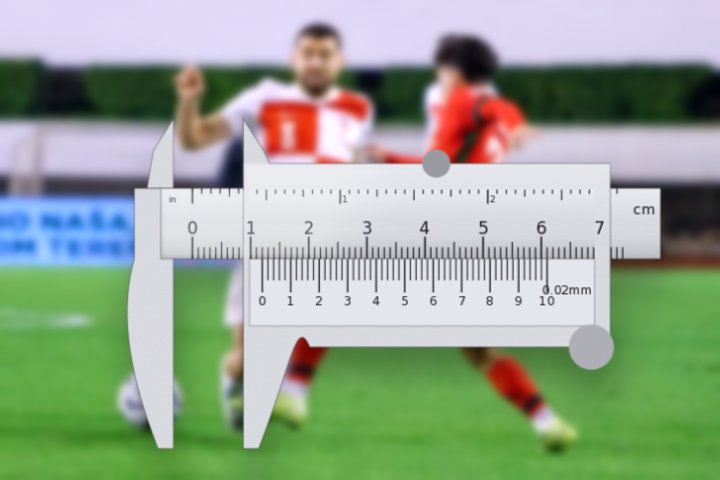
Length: mm 12.0
